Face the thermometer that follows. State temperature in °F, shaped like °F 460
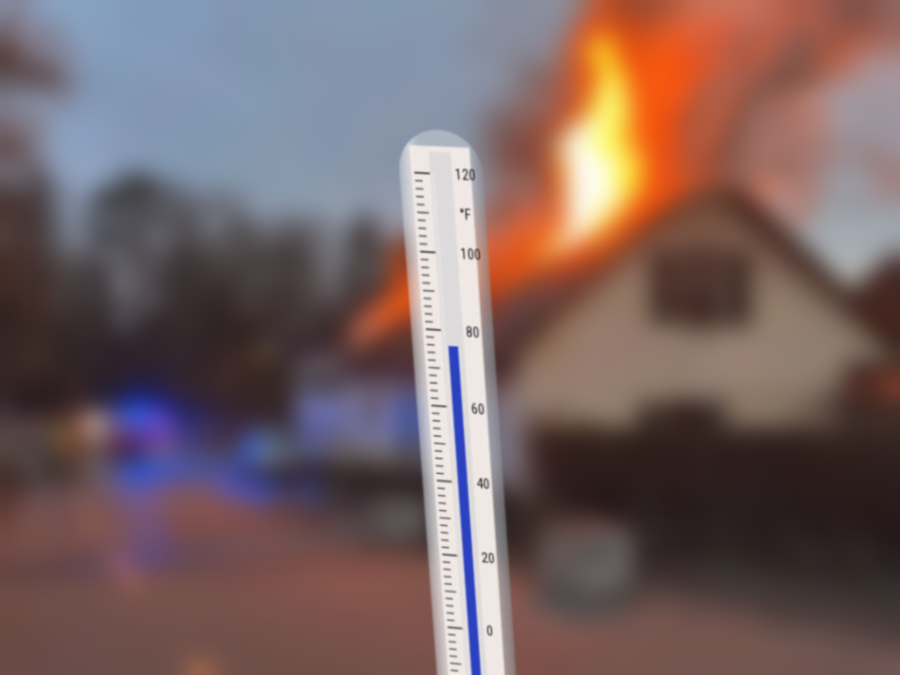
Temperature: °F 76
